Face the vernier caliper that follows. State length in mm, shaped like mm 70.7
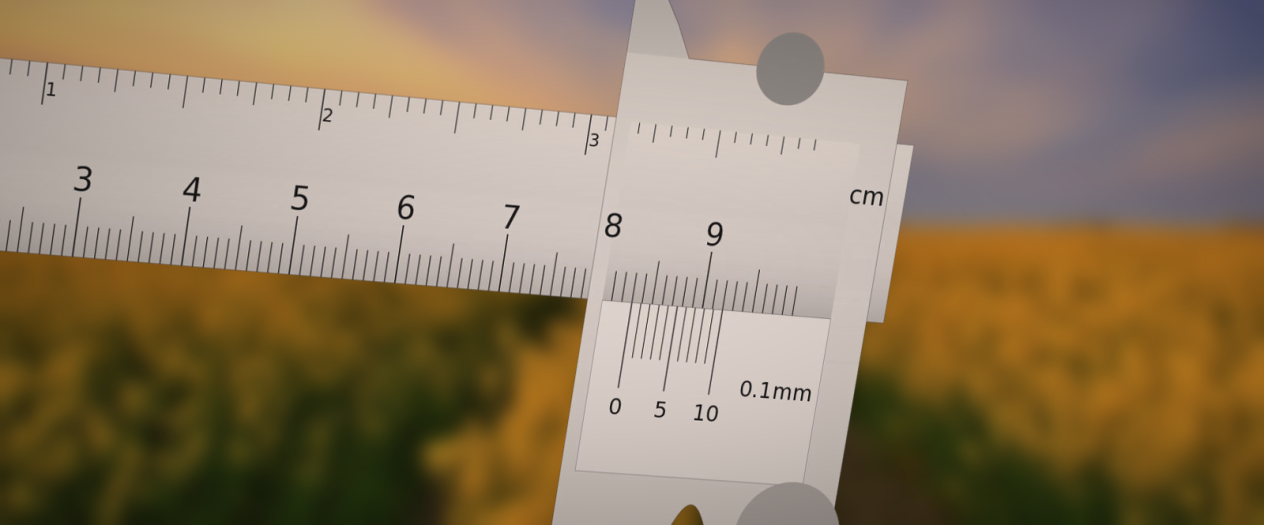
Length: mm 83.0
